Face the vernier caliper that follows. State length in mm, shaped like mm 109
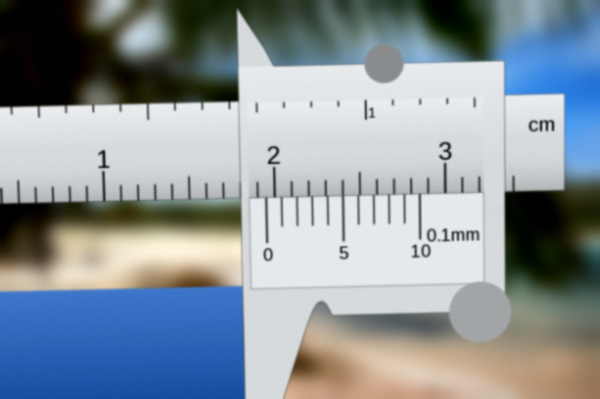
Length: mm 19.5
